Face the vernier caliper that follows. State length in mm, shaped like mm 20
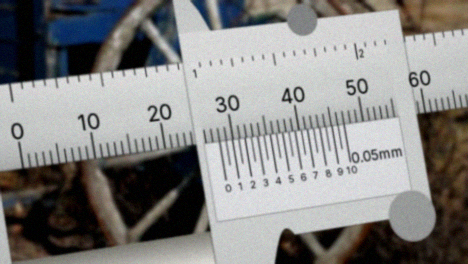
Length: mm 28.0
